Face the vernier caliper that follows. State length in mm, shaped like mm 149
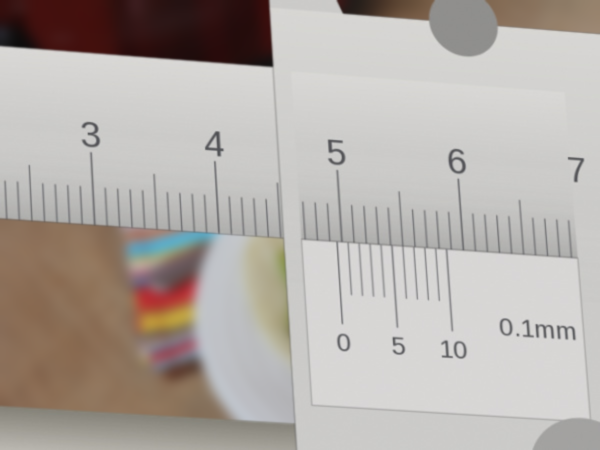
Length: mm 49.6
